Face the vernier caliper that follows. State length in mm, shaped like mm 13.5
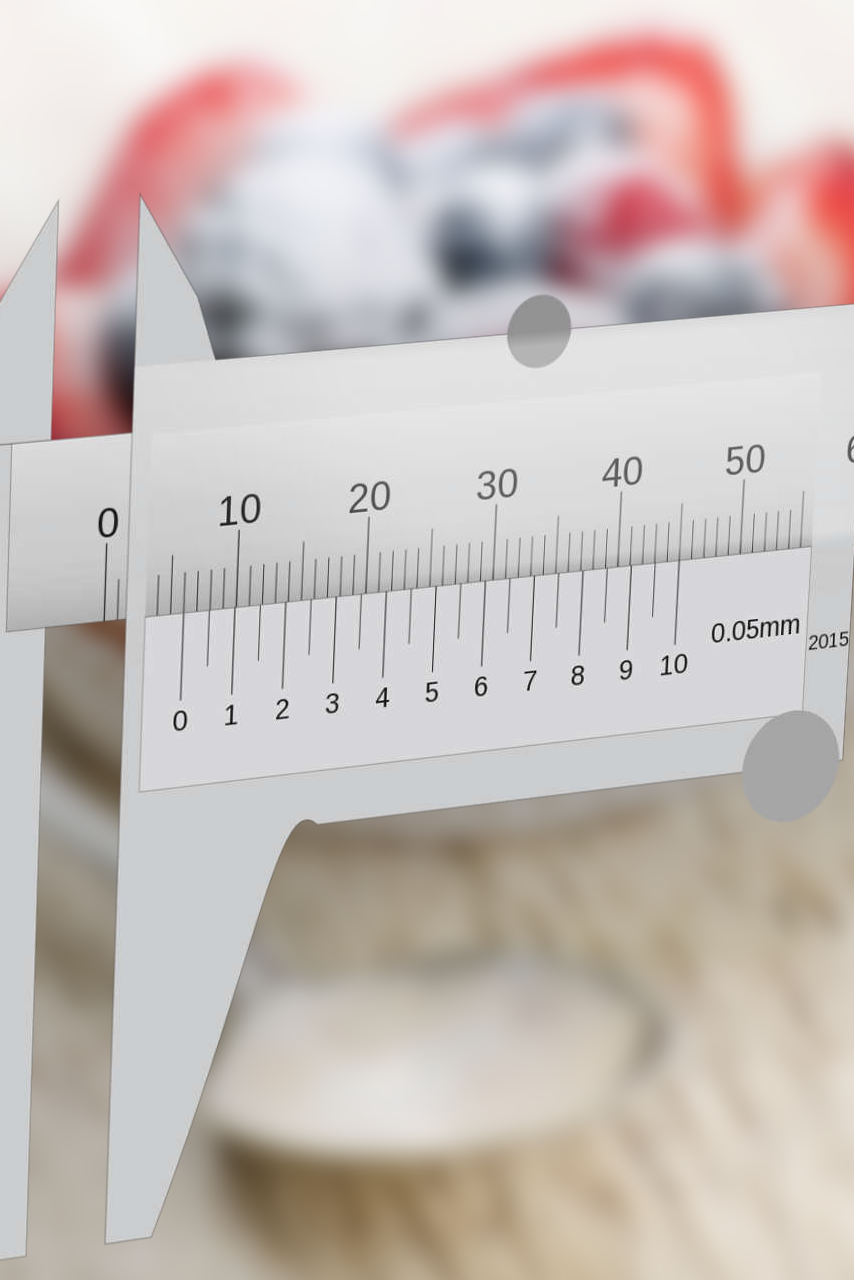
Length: mm 6.0
